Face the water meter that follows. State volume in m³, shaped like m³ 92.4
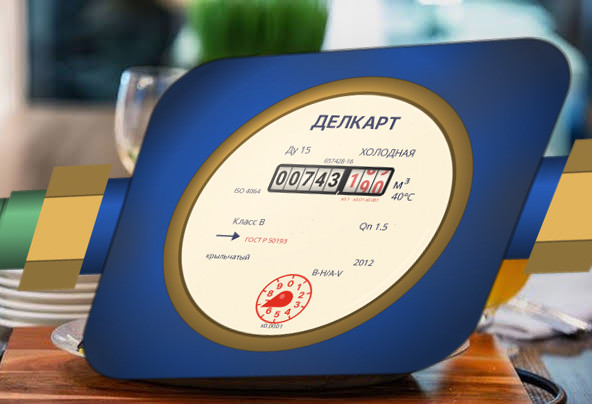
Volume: m³ 743.1896
